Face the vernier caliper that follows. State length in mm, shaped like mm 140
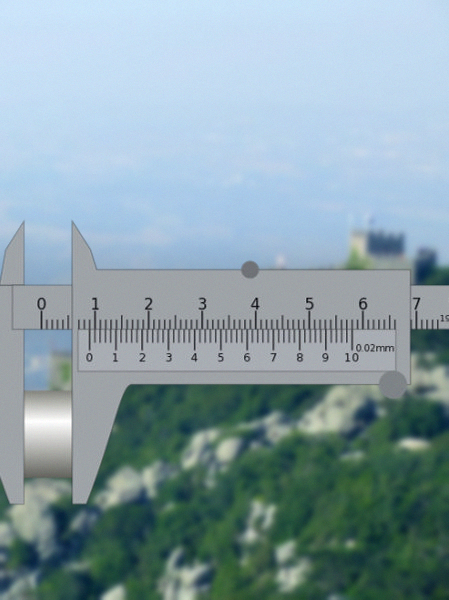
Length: mm 9.0
